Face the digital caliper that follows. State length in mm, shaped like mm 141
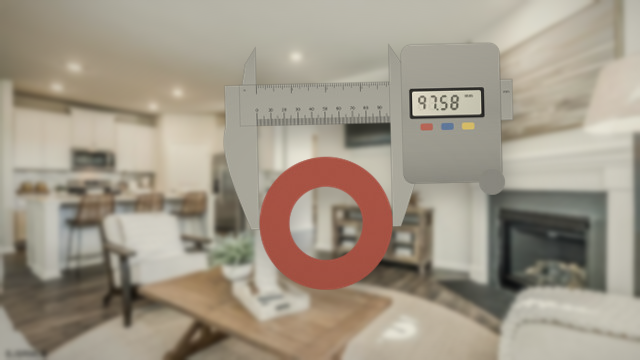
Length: mm 97.58
